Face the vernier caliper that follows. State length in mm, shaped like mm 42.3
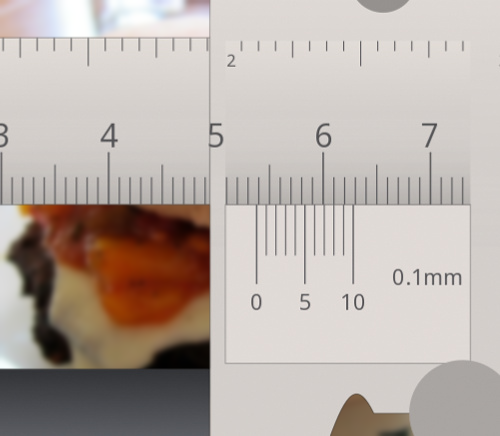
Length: mm 53.8
